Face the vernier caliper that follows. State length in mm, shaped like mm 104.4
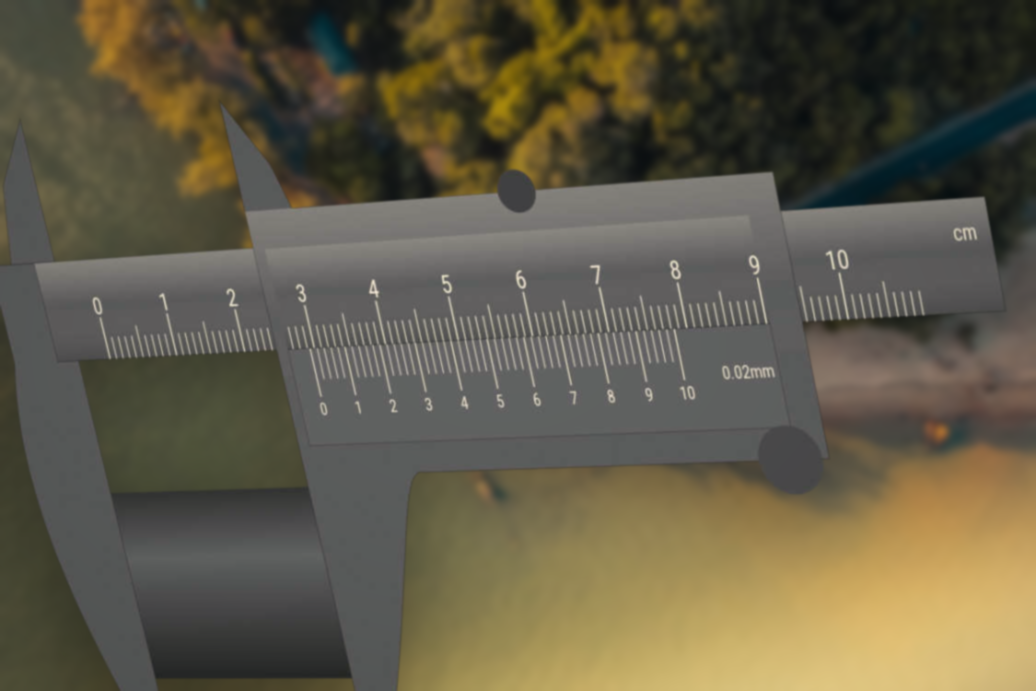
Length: mm 29.4
